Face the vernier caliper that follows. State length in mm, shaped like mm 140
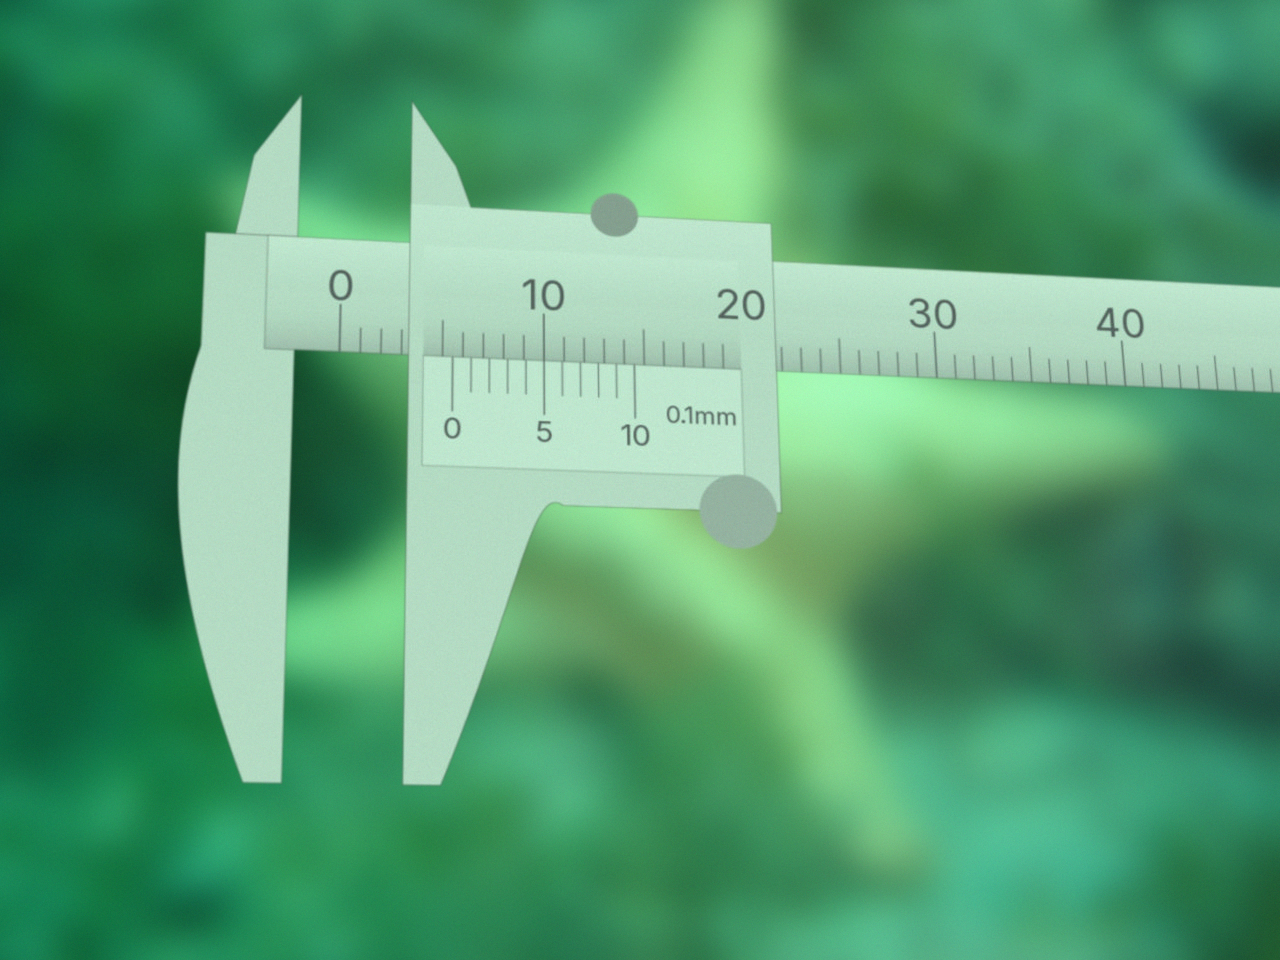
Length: mm 5.5
